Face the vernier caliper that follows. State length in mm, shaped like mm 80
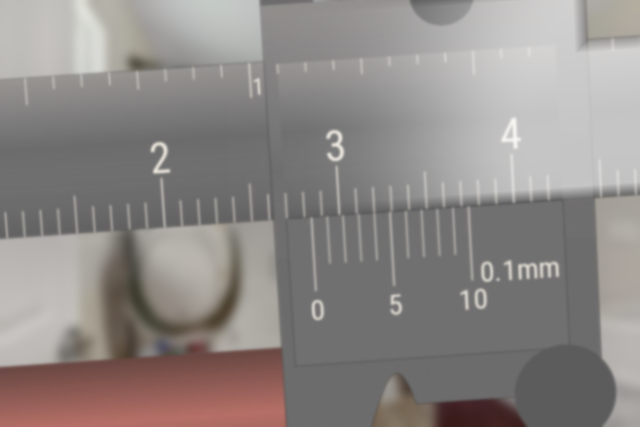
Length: mm 28.4
